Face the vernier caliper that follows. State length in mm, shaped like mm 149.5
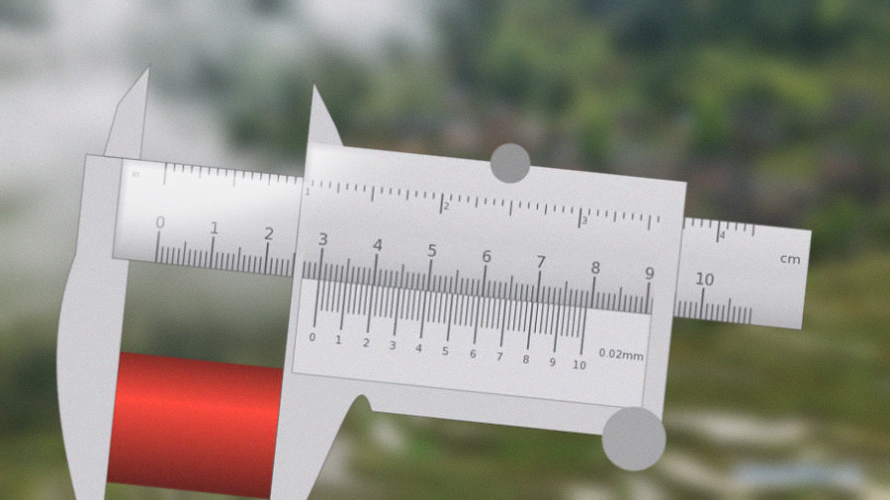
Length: mm 30.0
